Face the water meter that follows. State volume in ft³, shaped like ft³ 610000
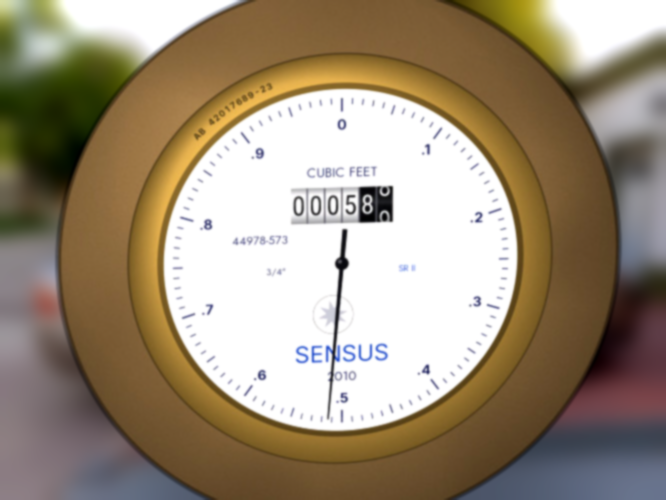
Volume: ft³ 588.51
